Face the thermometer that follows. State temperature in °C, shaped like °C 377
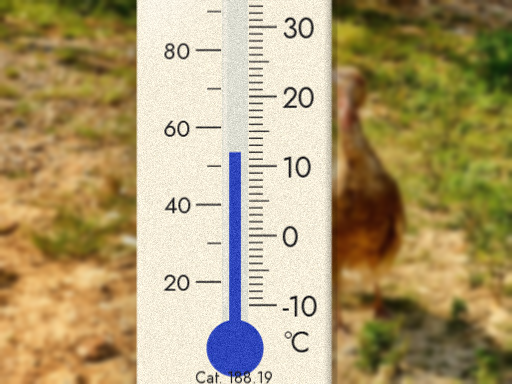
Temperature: °C 12
